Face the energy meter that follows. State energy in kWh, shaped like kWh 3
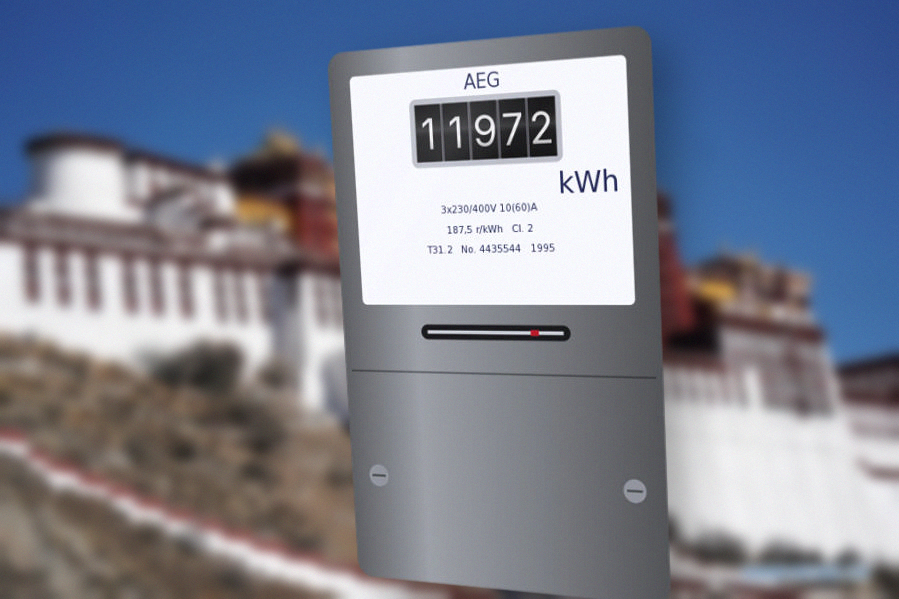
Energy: kWh 11972
